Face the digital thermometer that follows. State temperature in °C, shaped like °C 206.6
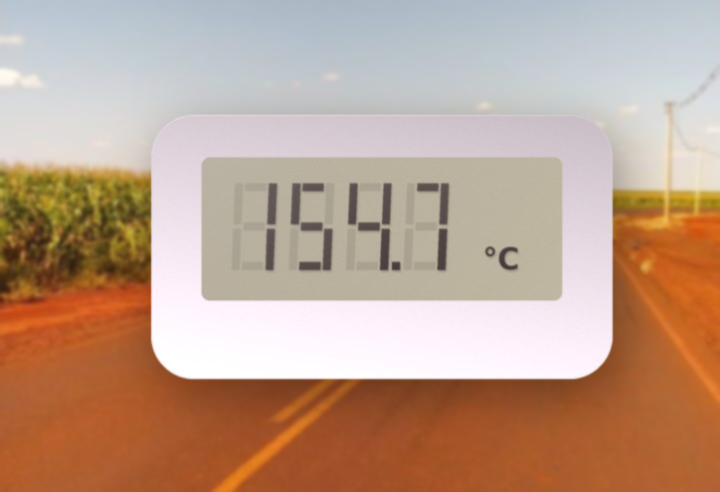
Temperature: °C 154.7
